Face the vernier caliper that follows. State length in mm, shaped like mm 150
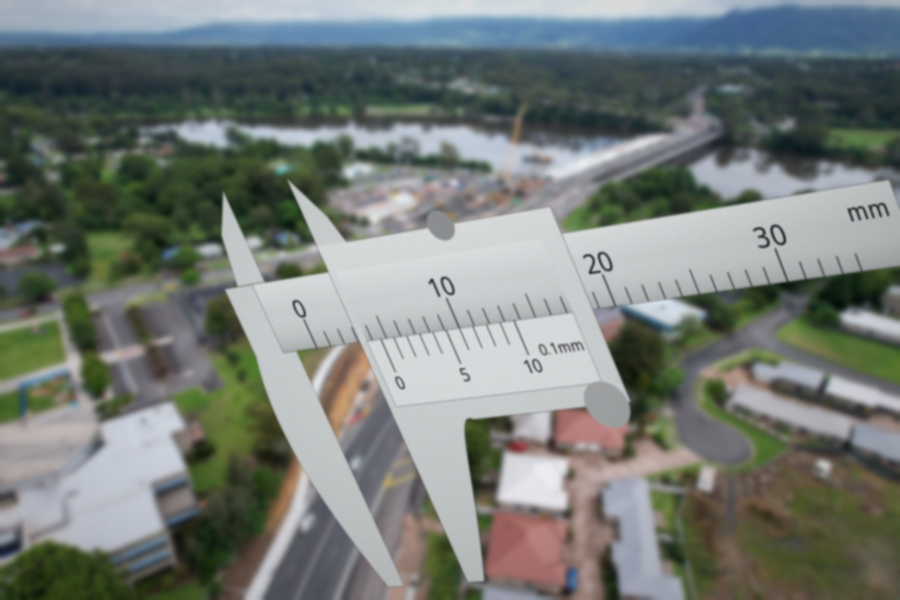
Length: mm 4.6
